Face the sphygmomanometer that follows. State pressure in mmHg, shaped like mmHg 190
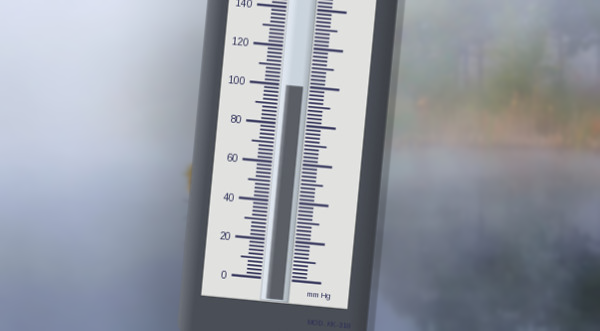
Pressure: mmHg 100
